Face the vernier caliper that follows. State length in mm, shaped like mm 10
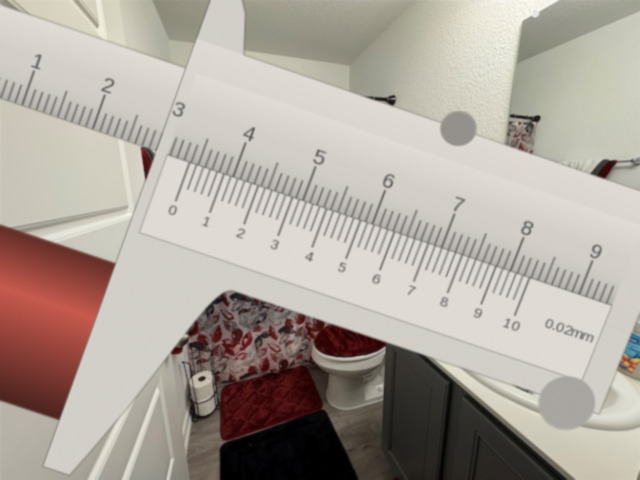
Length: mm 33.8
